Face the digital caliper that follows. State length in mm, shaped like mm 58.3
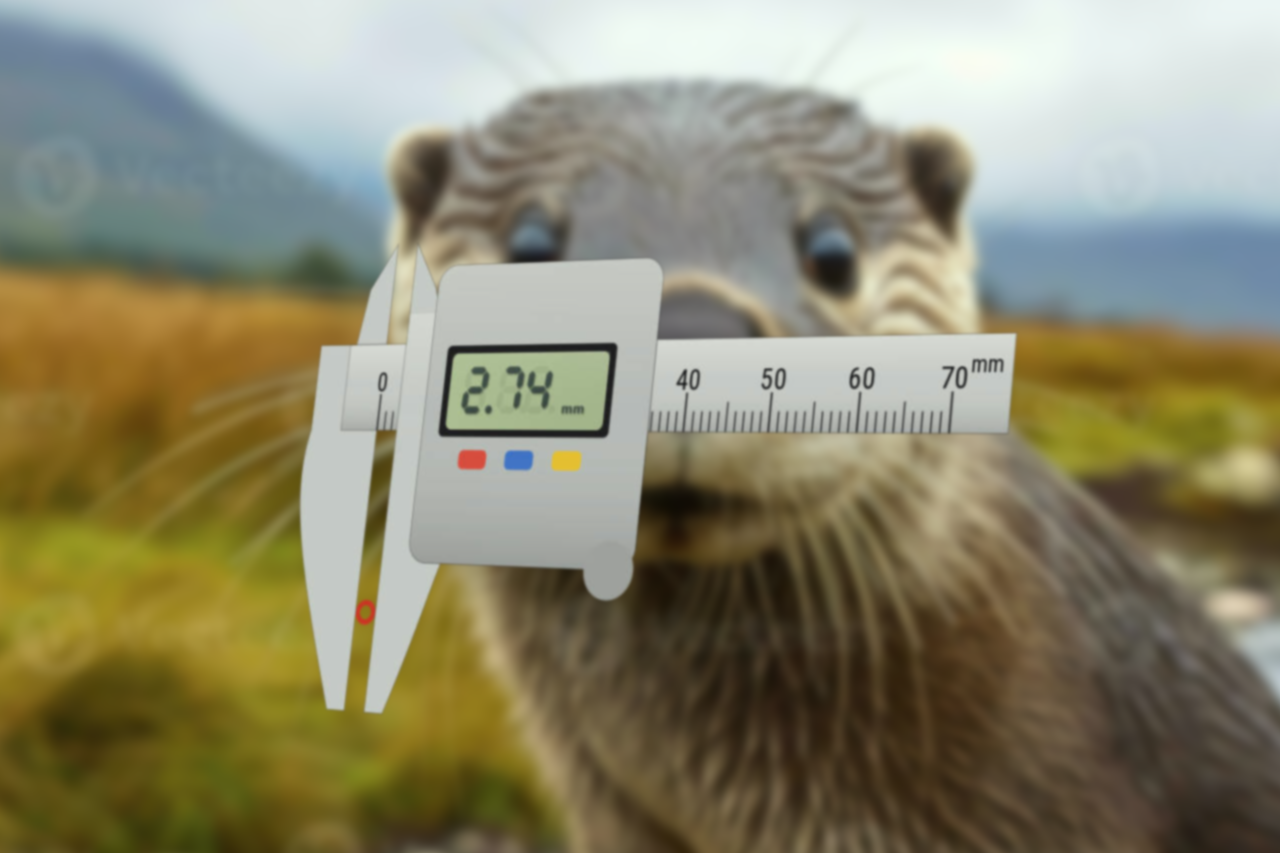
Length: mm 2.74
